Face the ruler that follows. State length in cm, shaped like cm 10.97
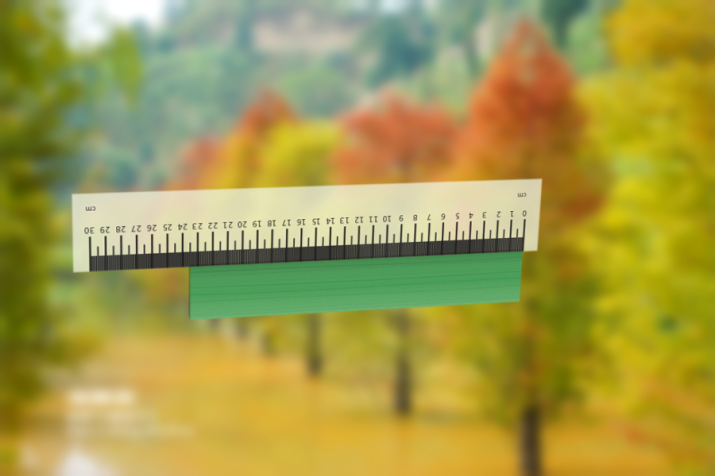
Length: cm 23.5
